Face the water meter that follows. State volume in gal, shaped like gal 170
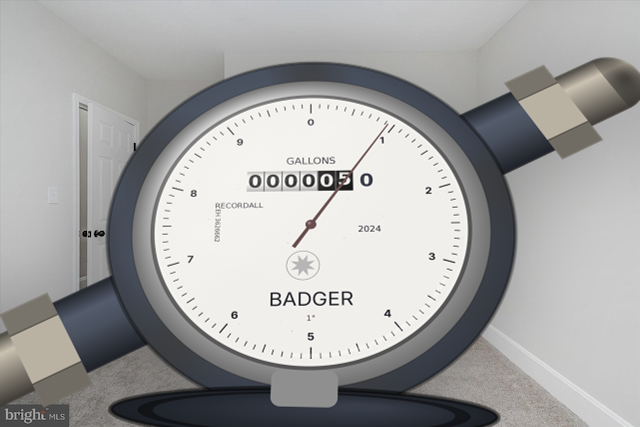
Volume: gal 50.9
